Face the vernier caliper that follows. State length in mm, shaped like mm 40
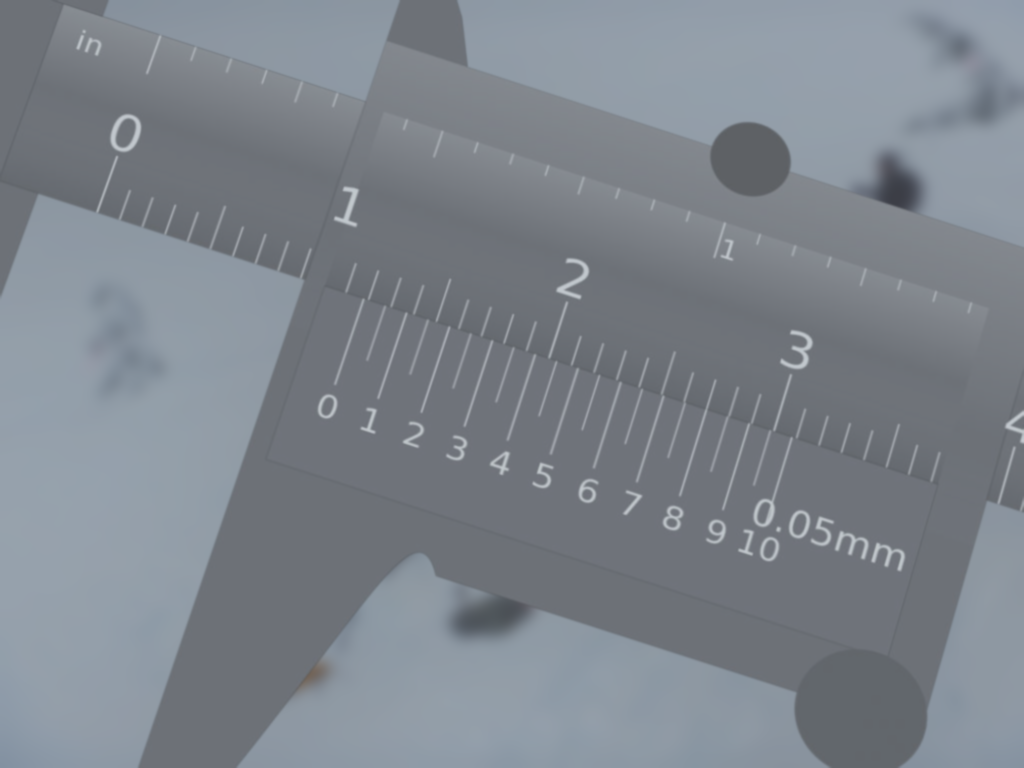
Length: mm 11.8
